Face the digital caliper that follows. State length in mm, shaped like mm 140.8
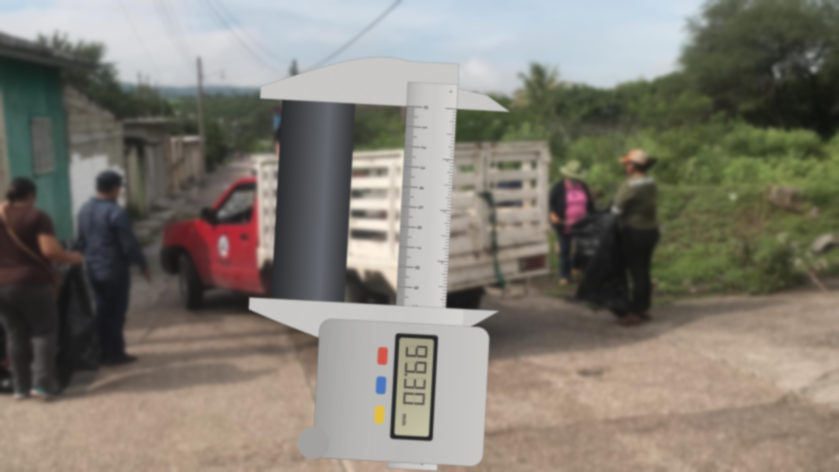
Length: mm 99.30
